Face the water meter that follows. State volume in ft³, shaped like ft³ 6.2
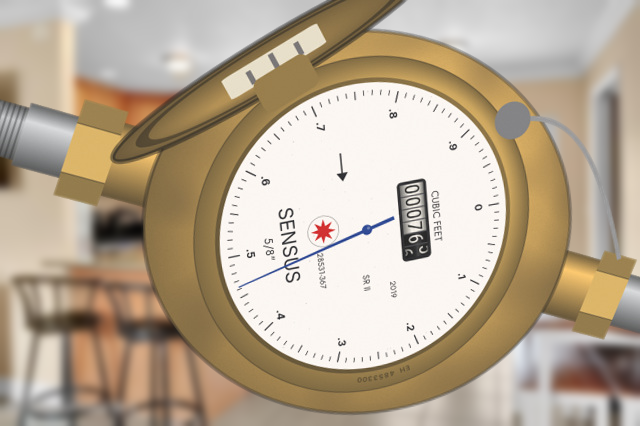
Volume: ft³ 765.46
